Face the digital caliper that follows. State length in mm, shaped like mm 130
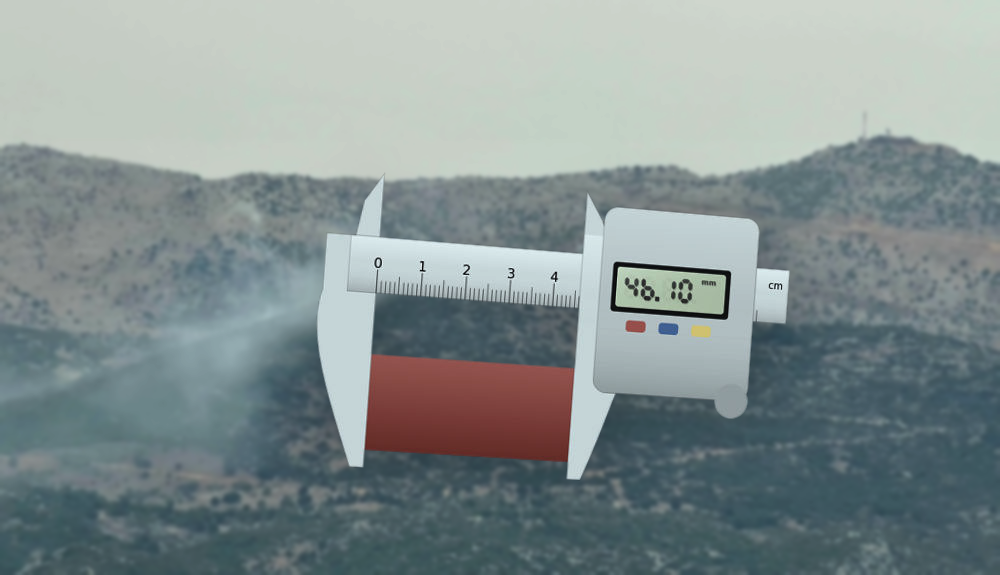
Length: mm 46.10
